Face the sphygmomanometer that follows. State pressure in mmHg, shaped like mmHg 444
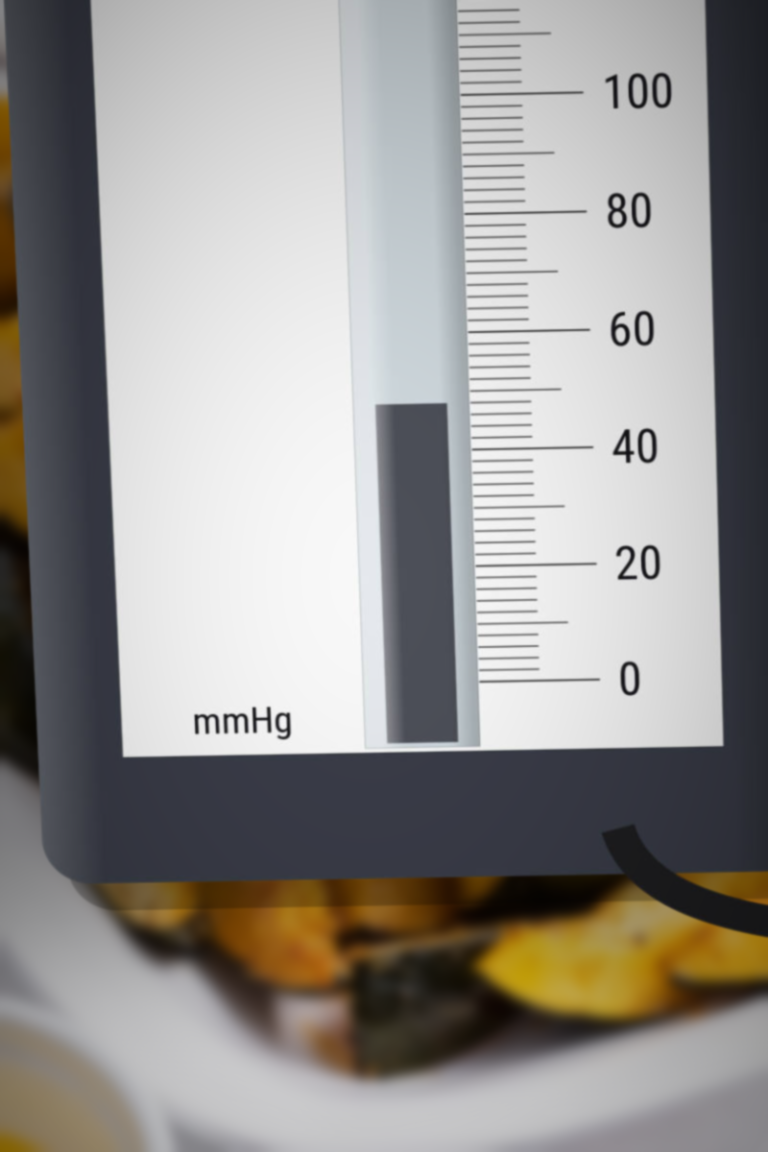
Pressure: mmHg 48
